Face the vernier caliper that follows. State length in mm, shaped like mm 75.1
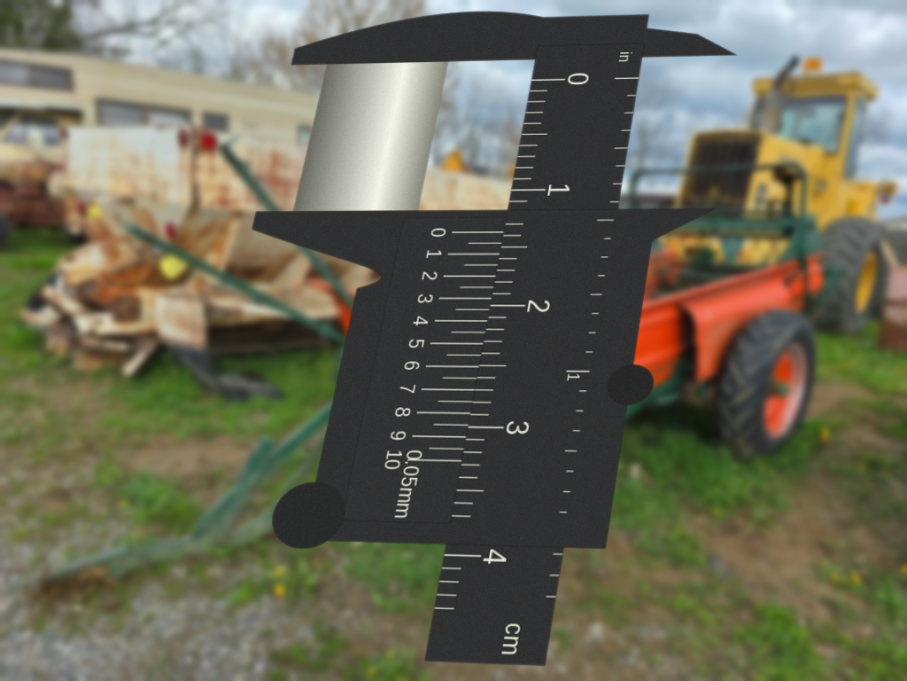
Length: mm 13.7
